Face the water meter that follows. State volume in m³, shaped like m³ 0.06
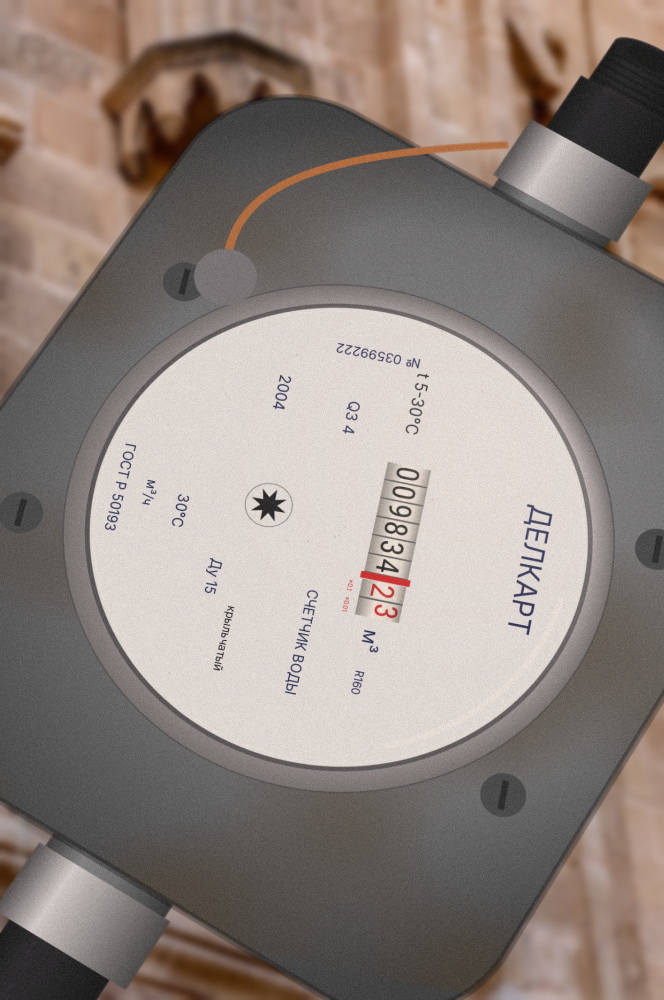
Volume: m³ 9834.23
